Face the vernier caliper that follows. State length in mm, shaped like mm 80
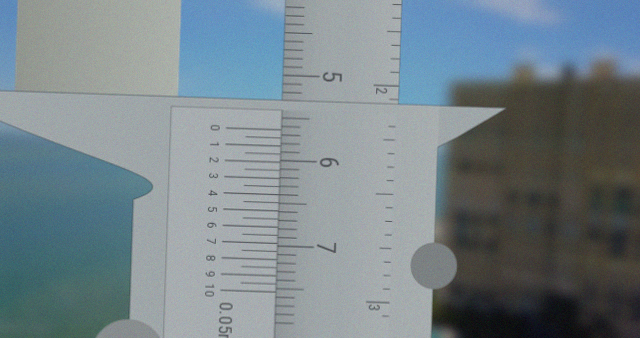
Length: mm 56.4
